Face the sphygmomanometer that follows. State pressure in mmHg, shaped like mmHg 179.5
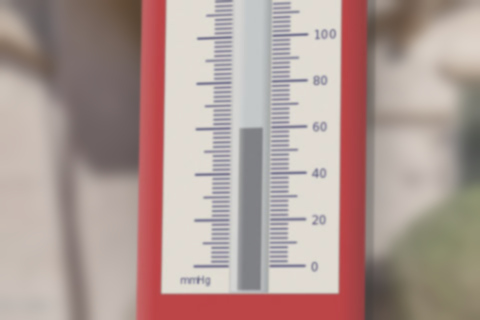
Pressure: mmHg 60
